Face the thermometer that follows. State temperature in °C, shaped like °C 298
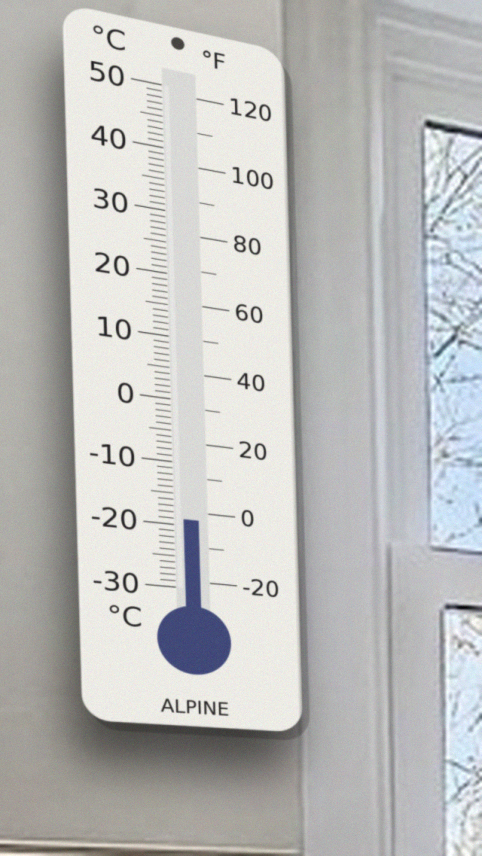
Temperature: °C -19
